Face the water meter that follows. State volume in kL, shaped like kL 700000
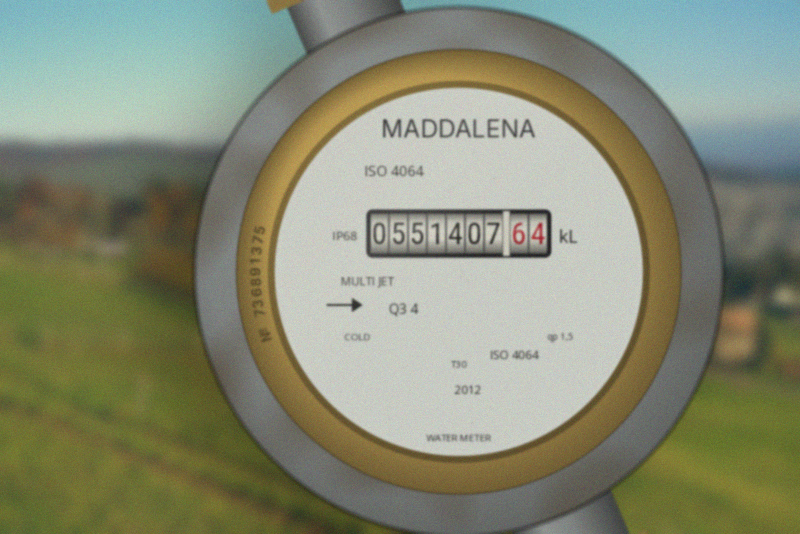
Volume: kL 551407.64
